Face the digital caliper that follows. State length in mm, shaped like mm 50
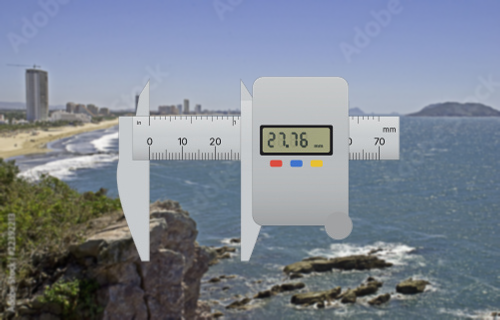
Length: mm 27.76
